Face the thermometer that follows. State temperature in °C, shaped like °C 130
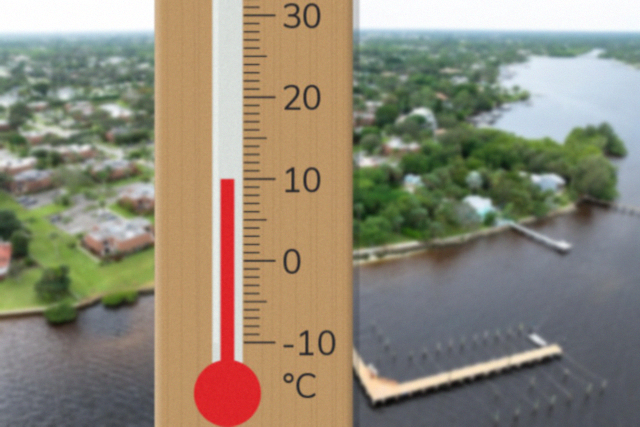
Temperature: °C 10
